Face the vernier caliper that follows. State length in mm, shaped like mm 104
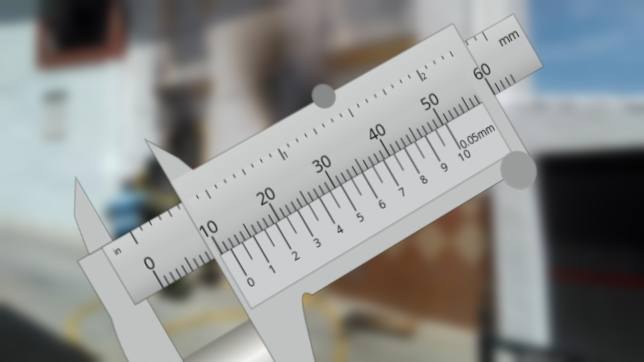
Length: mm 11.5
